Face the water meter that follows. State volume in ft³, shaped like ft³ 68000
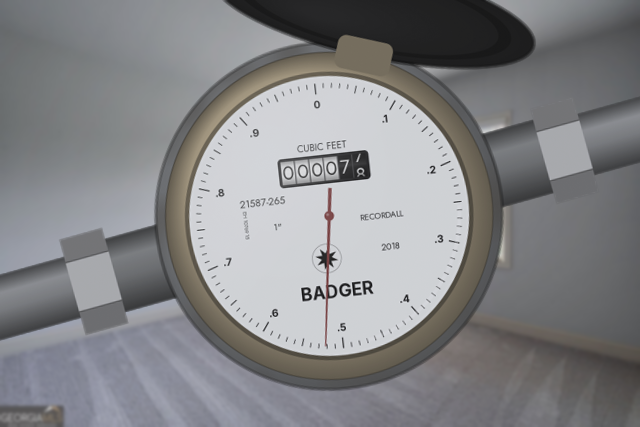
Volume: ft³ 77.52
